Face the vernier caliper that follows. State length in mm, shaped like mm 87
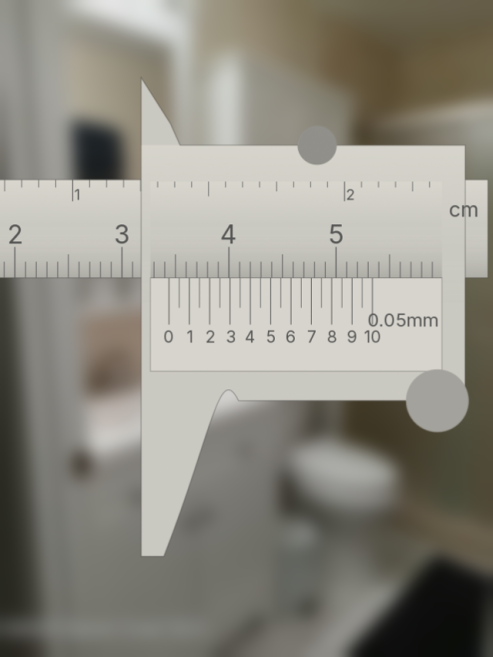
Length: mm 34.4
